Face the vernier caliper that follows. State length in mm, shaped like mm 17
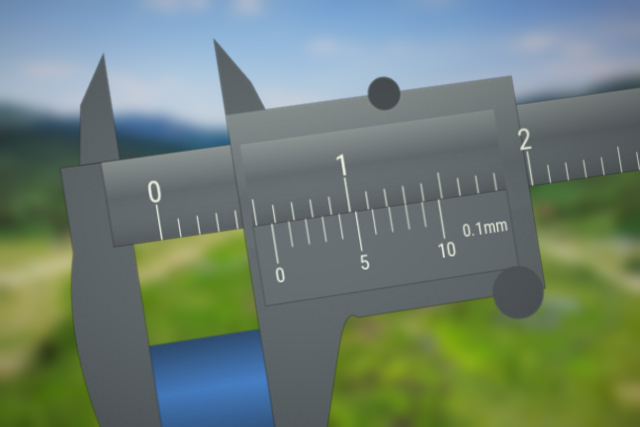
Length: mm 5.8
